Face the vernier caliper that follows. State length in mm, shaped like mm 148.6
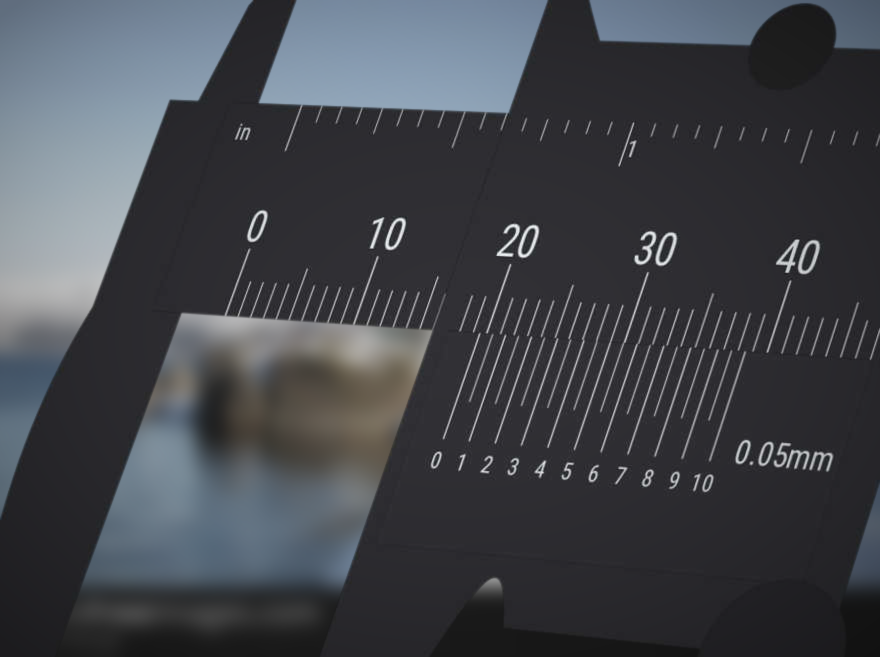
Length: mm 19.5
